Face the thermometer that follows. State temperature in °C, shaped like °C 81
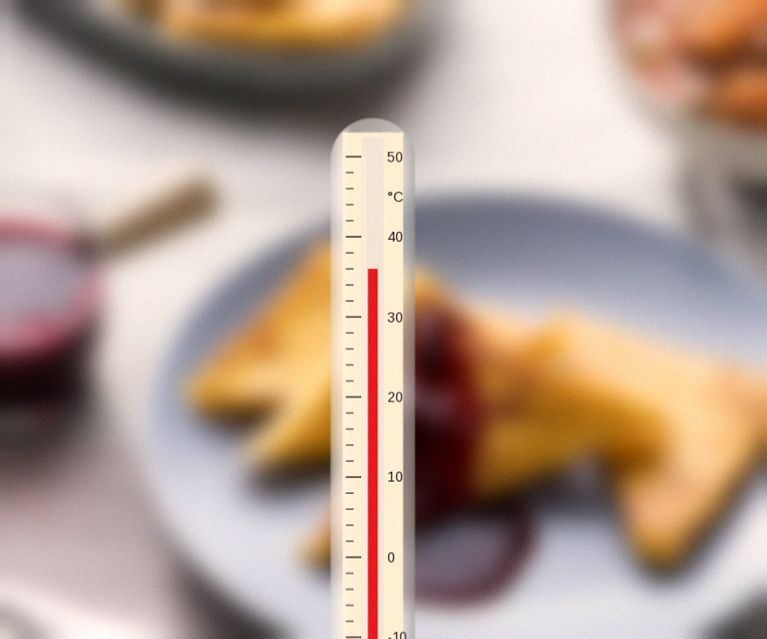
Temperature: °C 36
